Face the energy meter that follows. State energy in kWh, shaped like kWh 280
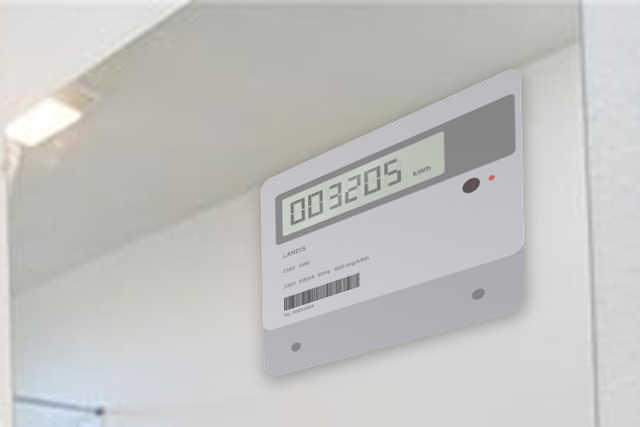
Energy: kWh 3205
